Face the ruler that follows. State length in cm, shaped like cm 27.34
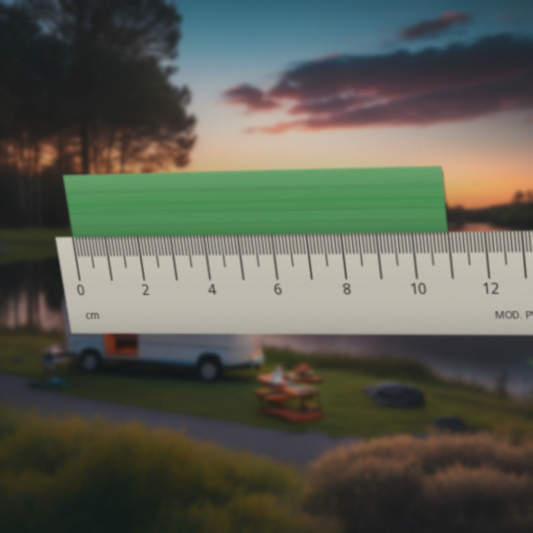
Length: cm 11
